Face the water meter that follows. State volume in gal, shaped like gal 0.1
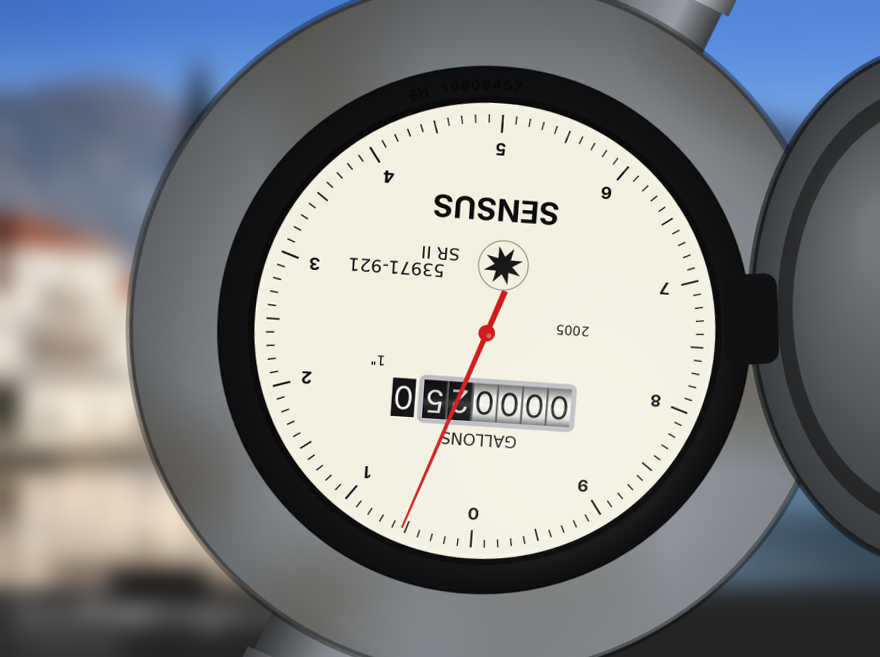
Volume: gal 250.5
